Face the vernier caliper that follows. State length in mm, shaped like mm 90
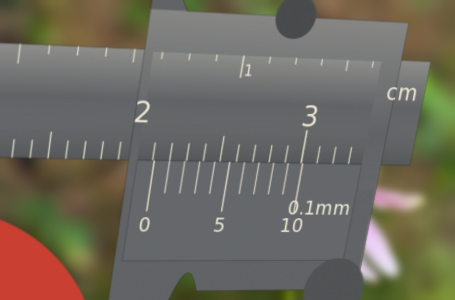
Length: mm 21.1
